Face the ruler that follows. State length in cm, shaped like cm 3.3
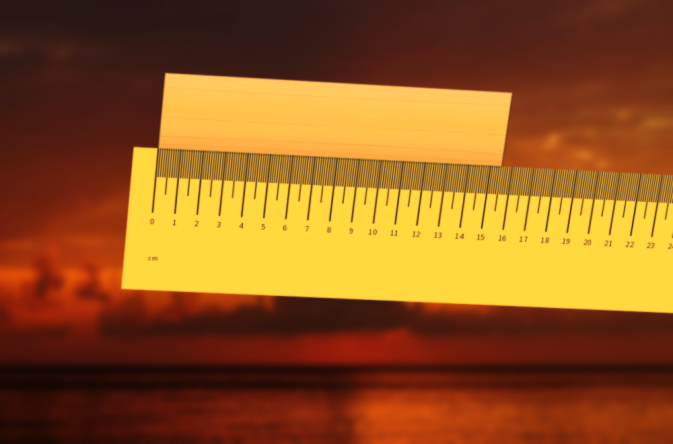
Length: cm 15.5
